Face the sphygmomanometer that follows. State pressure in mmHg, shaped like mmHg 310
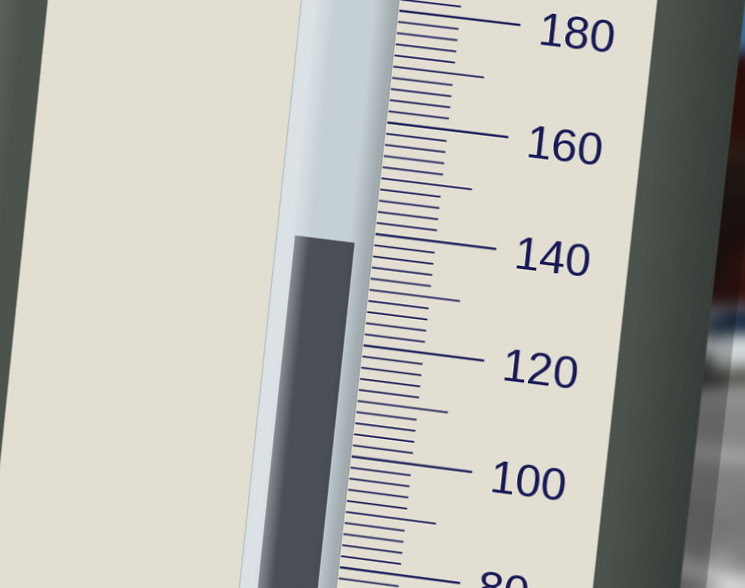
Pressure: mmHg 138
